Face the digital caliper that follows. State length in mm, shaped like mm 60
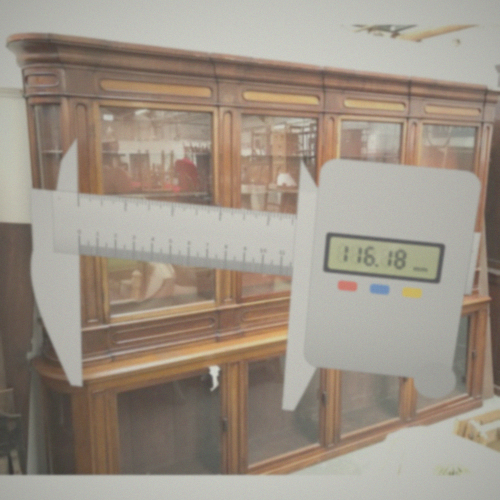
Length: mm 116.18
